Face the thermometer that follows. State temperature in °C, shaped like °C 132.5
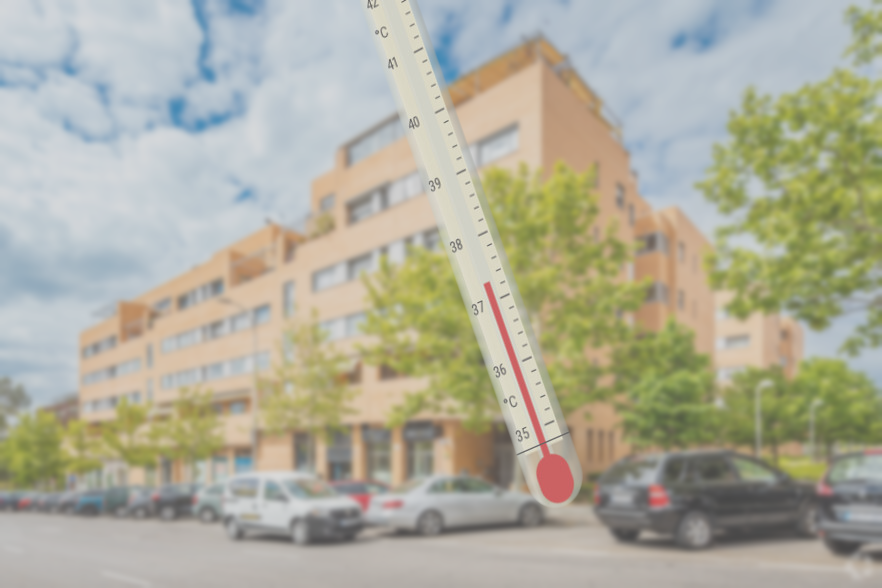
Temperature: °C 37.3
